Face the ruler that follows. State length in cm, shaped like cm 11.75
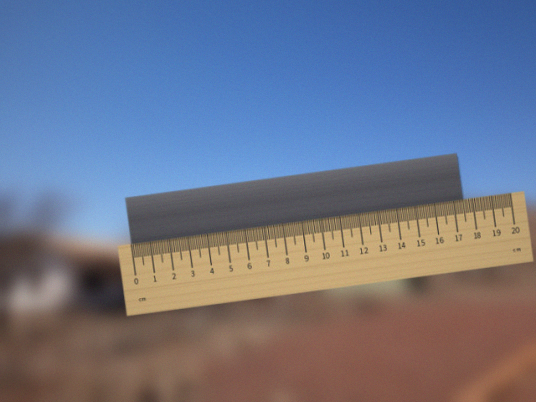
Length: cm 17.5
